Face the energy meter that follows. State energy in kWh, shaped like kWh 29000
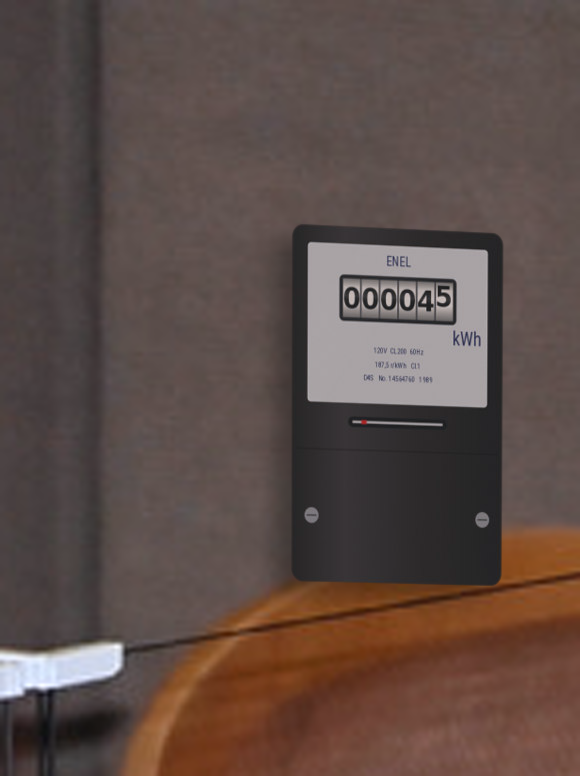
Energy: kWh 45
